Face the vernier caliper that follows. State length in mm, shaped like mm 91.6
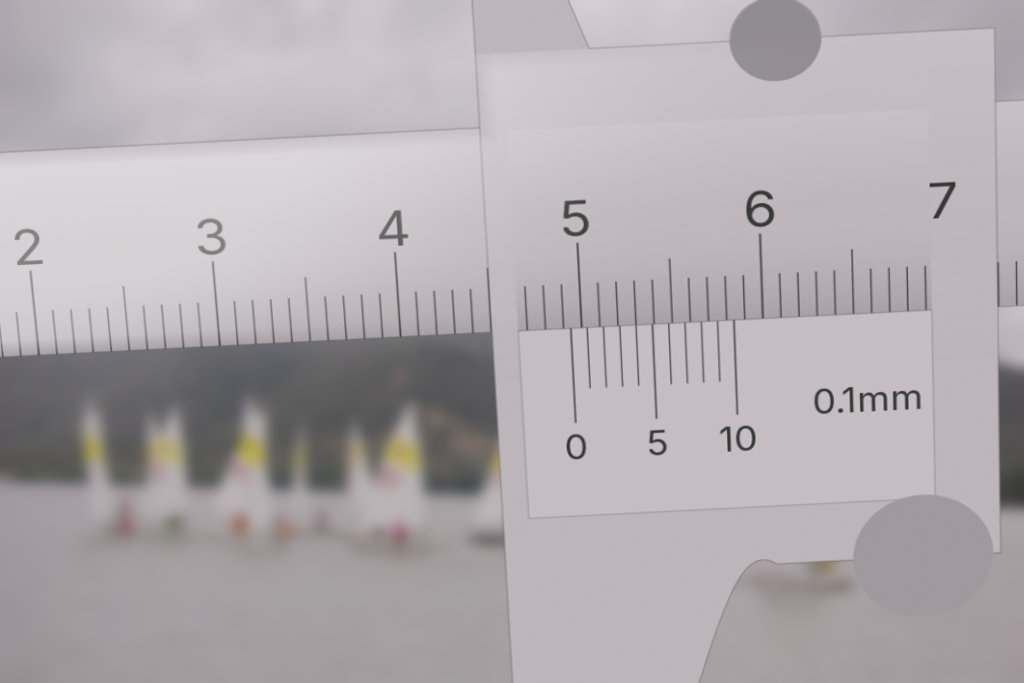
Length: mm 49.4
